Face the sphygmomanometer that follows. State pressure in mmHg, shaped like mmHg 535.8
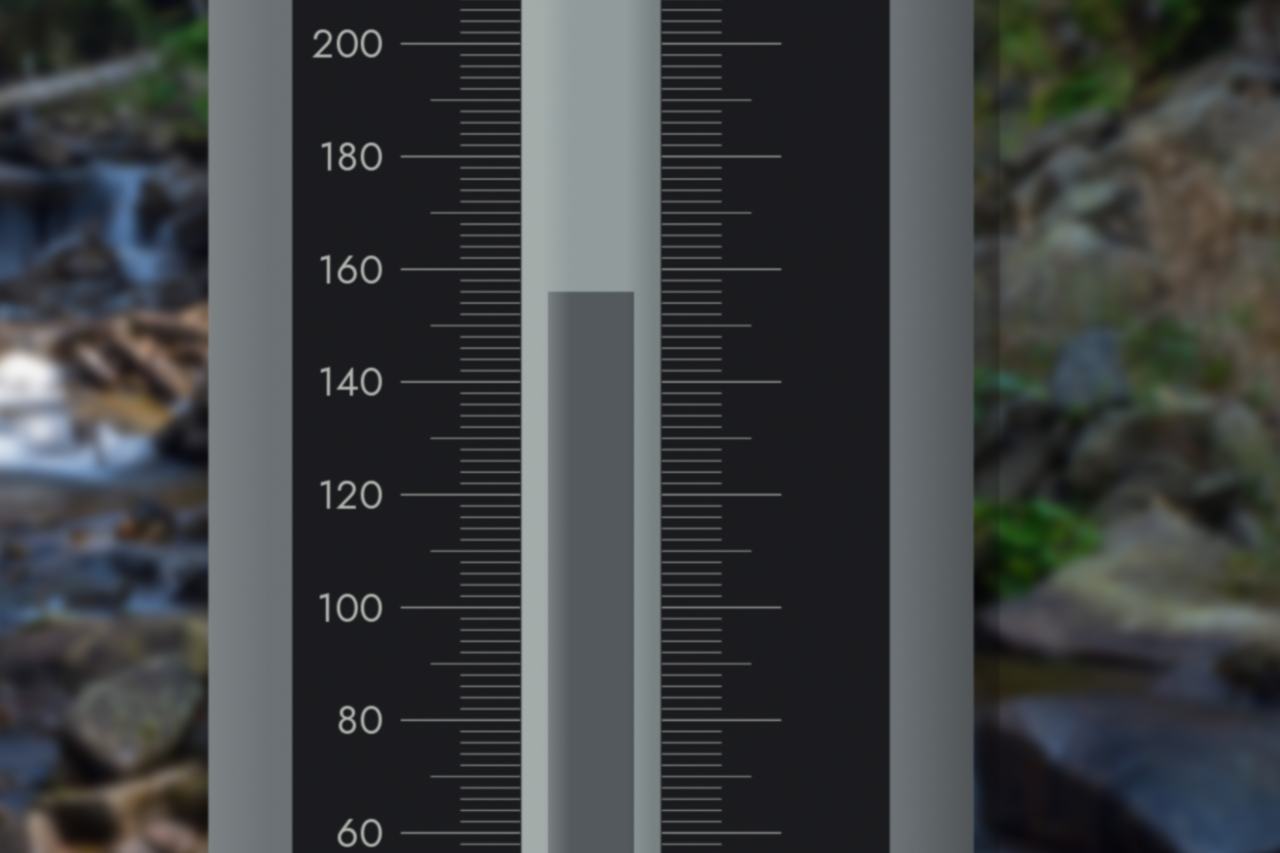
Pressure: mmHg 156
